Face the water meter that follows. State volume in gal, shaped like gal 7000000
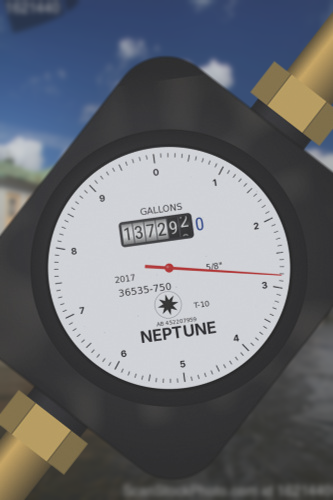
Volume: gal 1372922.8
